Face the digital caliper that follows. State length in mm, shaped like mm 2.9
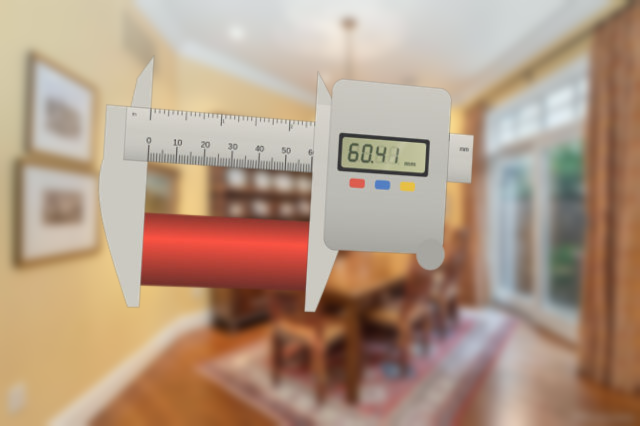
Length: mm 60.41
